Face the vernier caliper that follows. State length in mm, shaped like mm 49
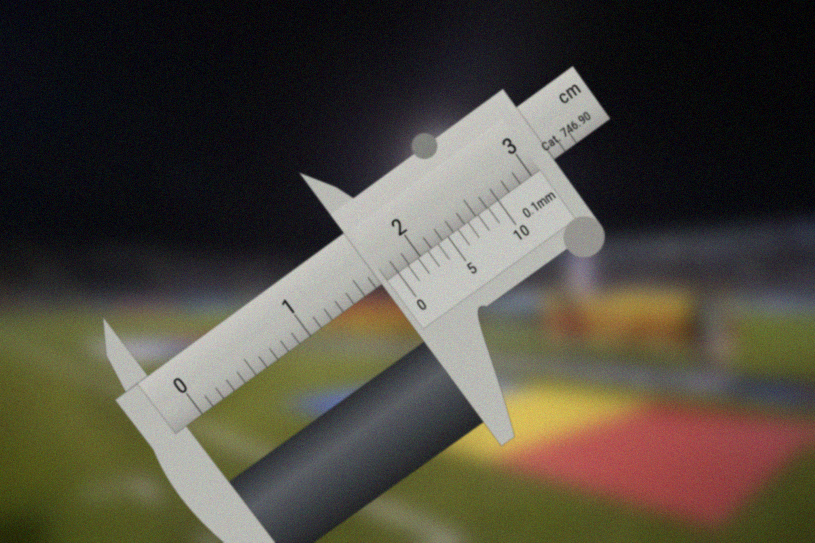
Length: mm 18.0
